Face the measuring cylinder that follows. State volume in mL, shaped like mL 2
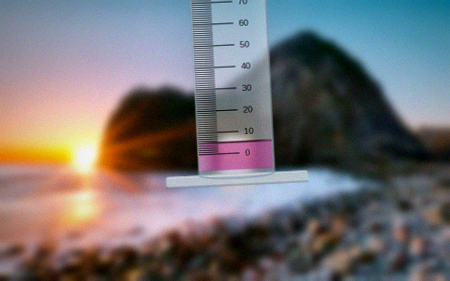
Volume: mL 5
